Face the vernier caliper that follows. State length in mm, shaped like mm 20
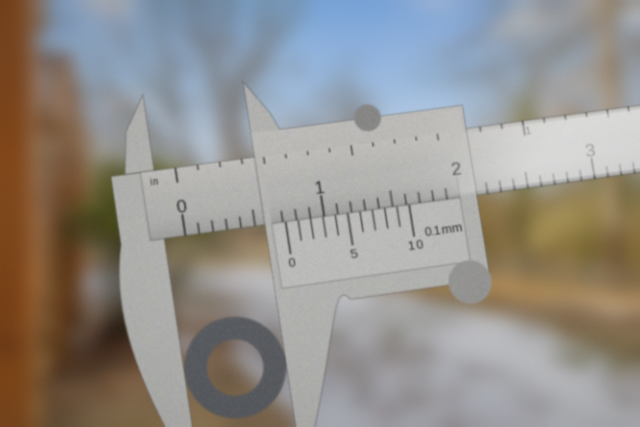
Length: mm 7.2
